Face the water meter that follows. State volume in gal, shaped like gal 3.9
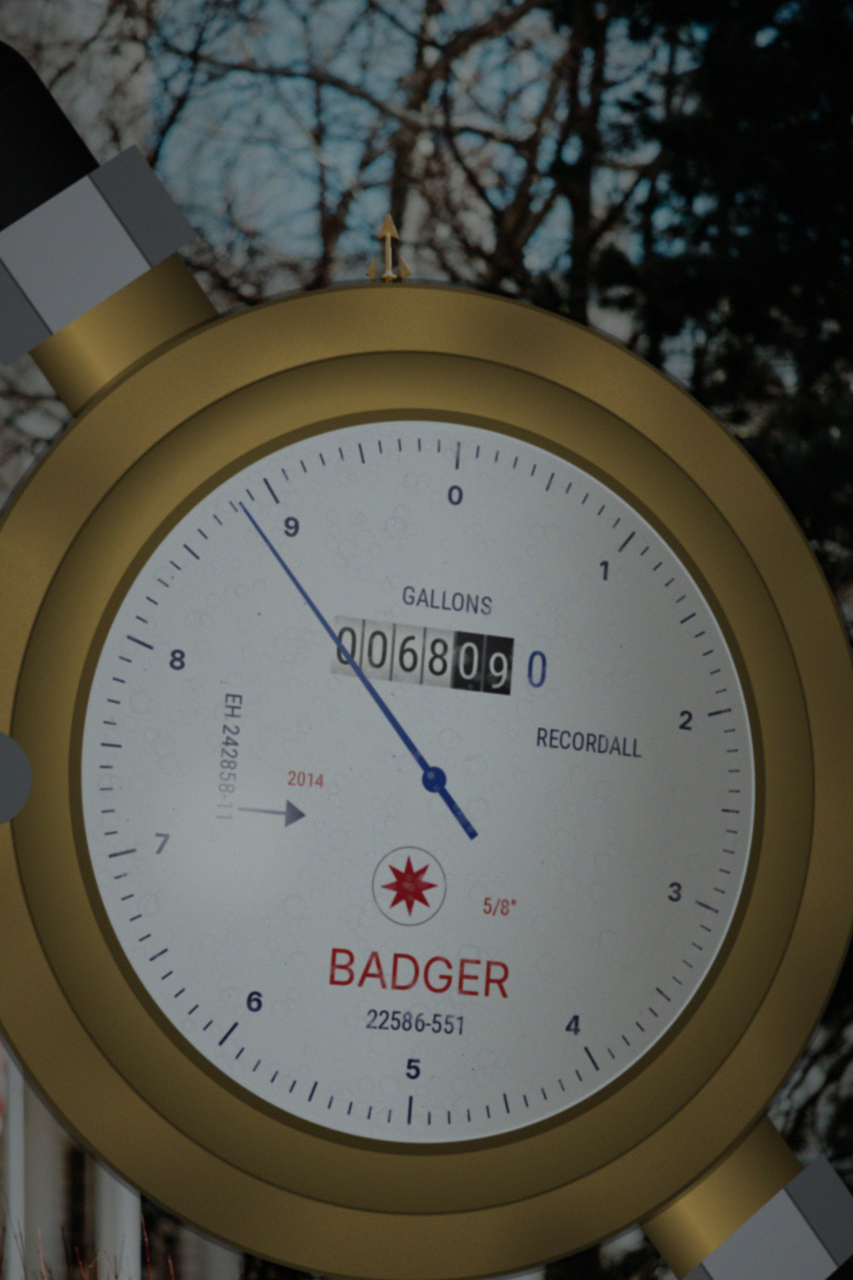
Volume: gal 68088.8
